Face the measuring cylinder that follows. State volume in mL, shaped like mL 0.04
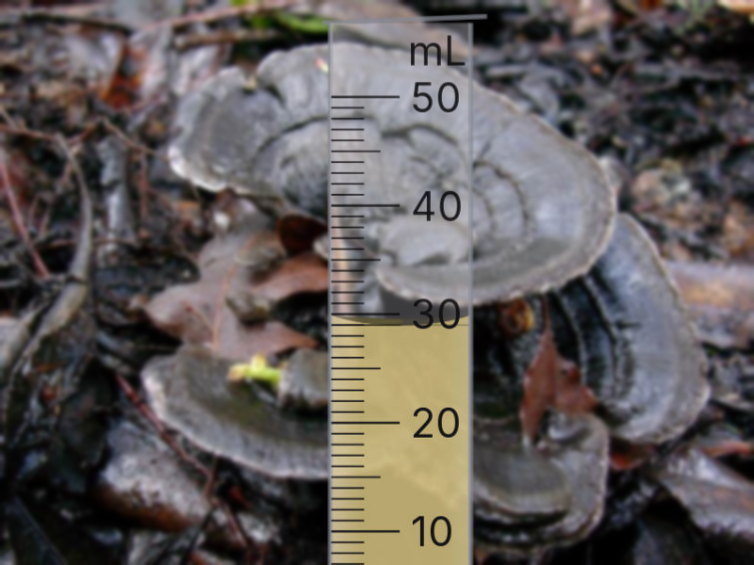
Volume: mL 29
